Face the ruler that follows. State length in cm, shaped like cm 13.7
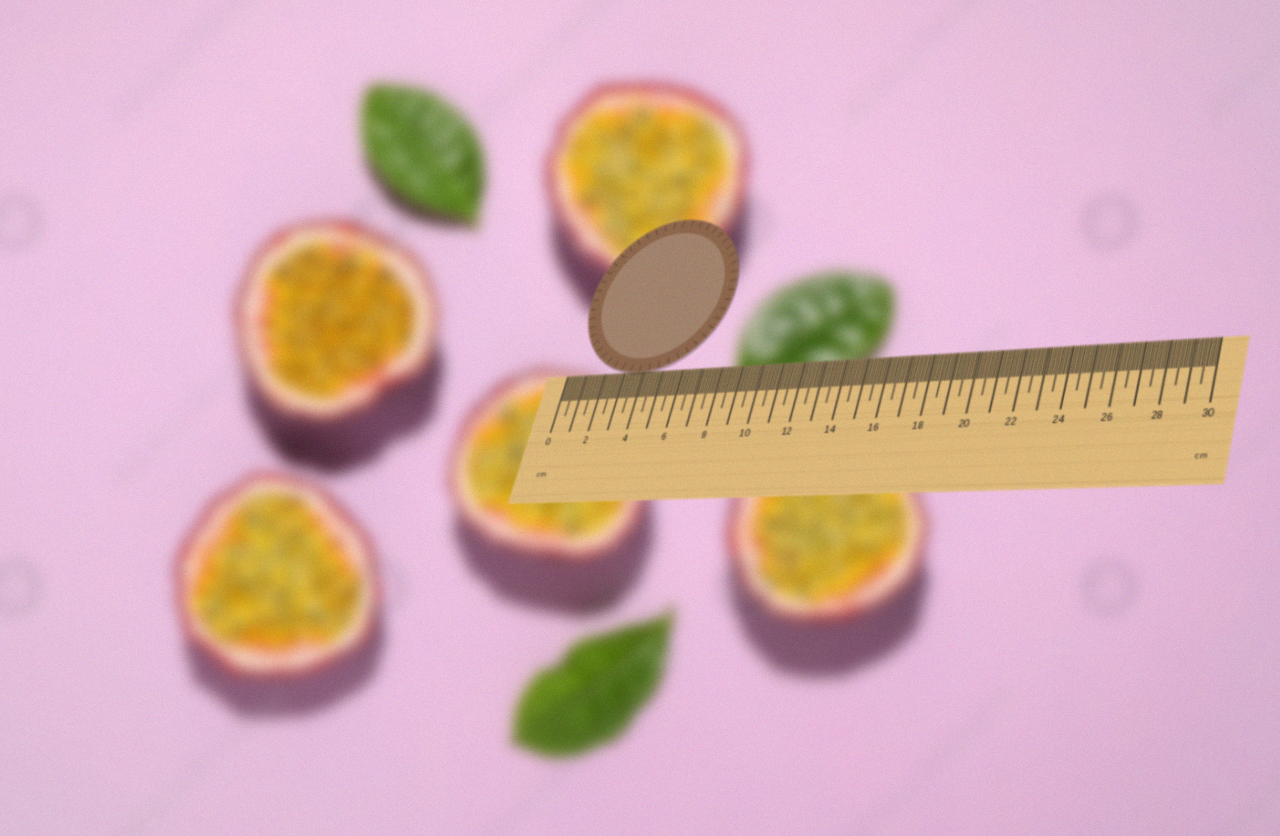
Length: cm 7.5
